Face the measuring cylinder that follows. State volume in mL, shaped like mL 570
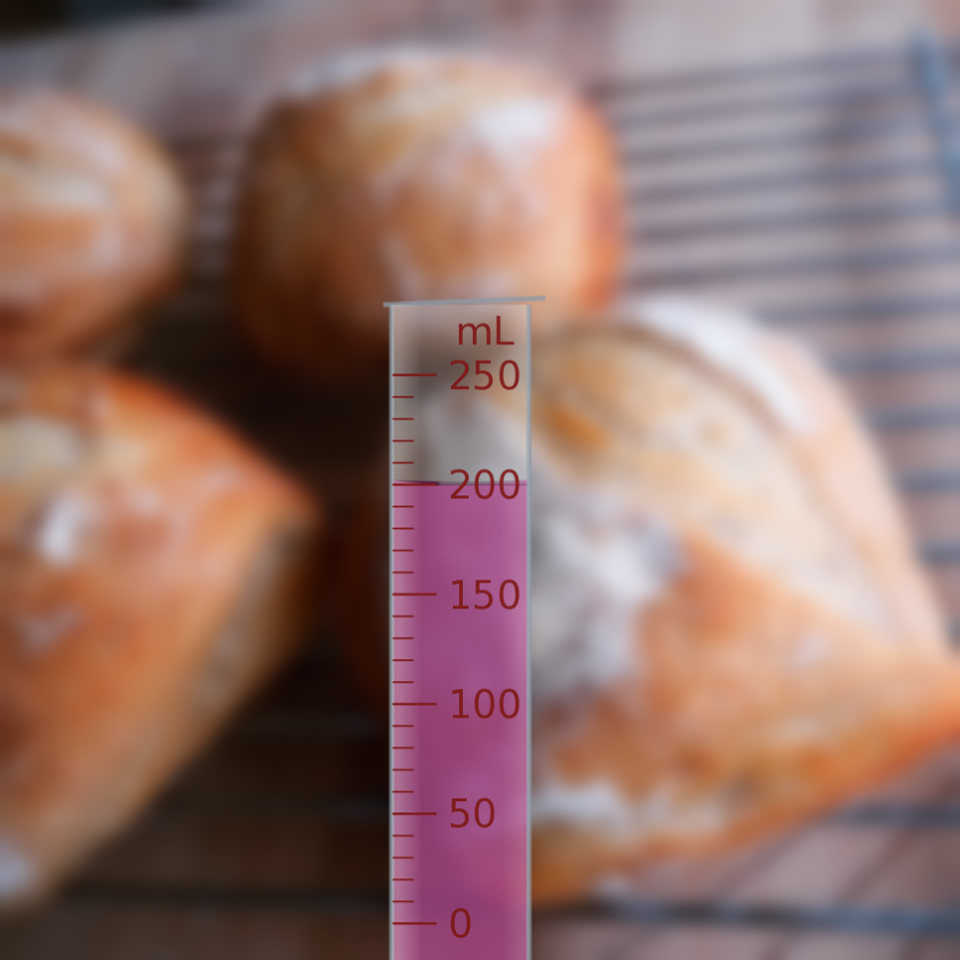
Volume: mL 200
